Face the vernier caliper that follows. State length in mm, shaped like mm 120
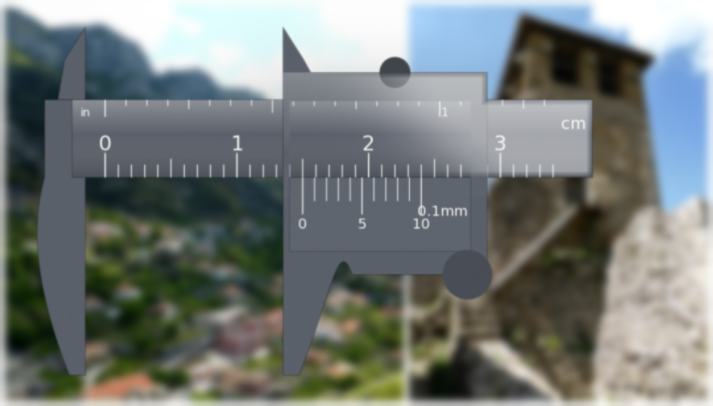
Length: mm 15.0
